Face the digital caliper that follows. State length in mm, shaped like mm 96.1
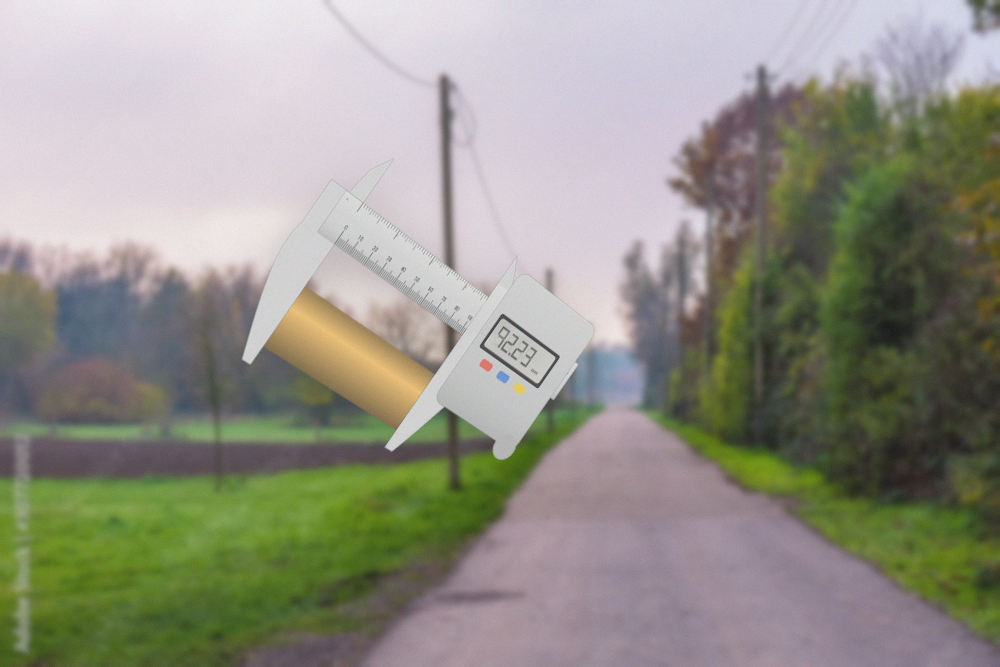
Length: mm 92.23
